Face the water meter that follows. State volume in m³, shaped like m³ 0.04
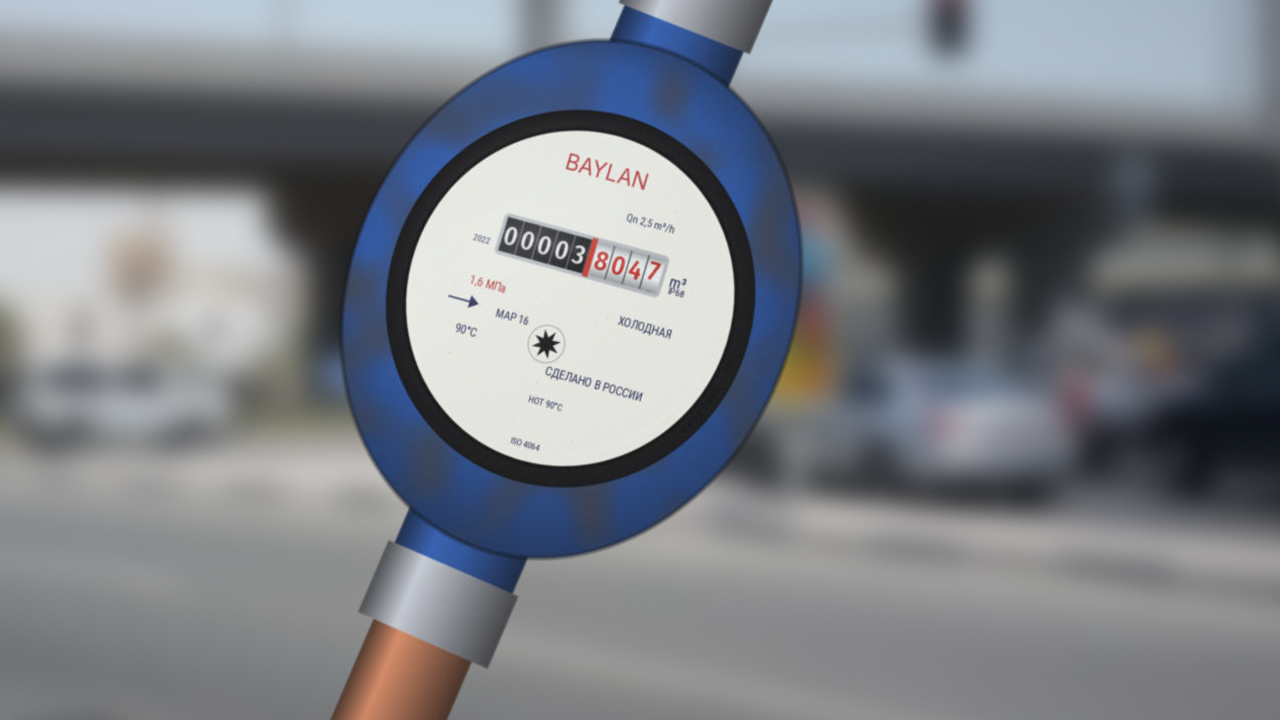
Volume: m³ 3.8047
